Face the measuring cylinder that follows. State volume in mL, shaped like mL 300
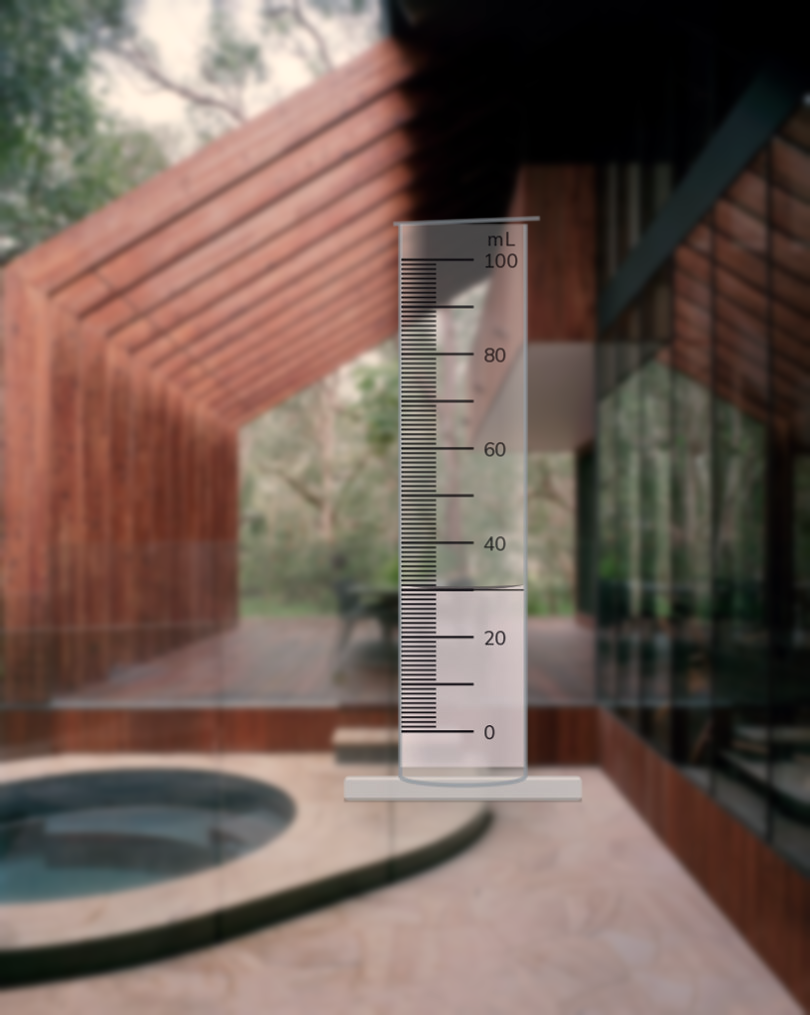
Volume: mL 30
